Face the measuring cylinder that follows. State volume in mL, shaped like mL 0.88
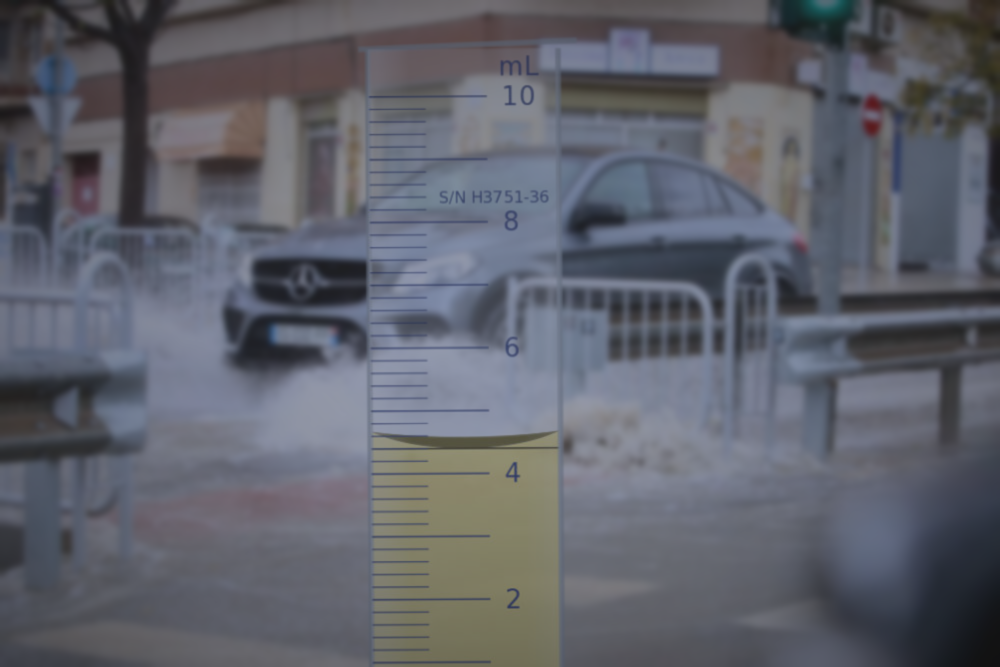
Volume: mL 4.4
